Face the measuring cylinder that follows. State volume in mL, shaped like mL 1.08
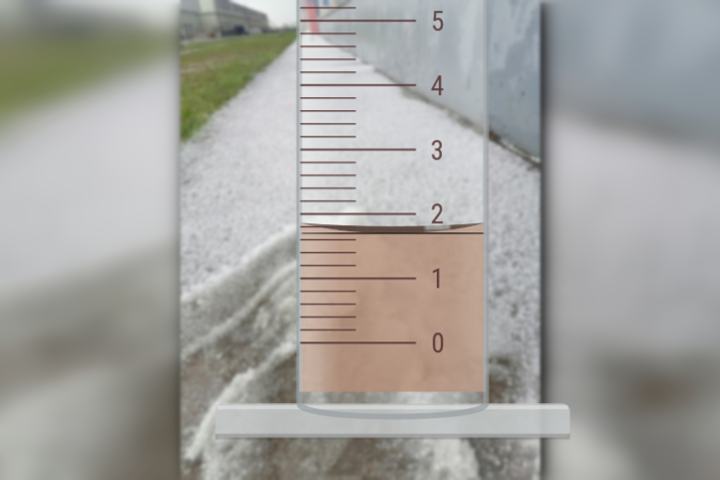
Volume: mL 1.7
